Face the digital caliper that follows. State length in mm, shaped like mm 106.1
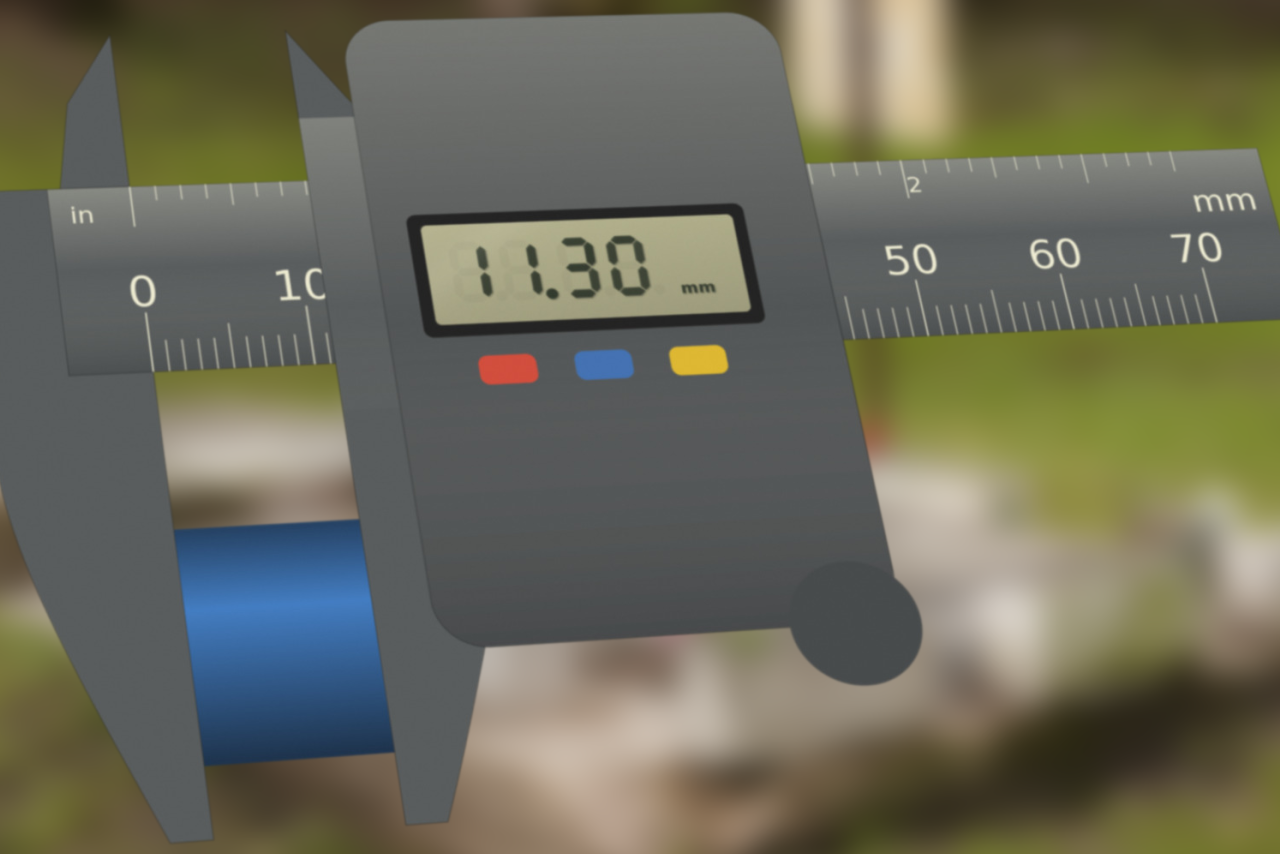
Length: mm 11.30
